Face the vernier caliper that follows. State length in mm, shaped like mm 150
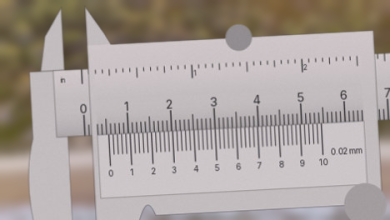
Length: mm 5.5
